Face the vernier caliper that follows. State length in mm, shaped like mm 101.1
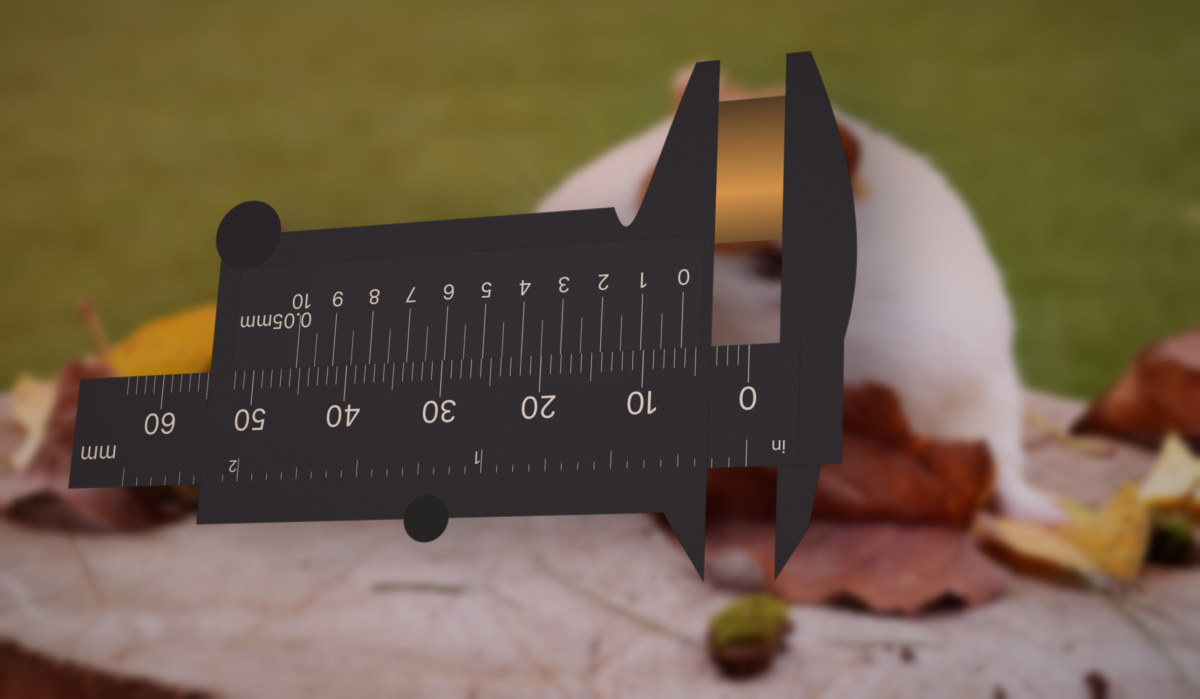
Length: mm 6.4
